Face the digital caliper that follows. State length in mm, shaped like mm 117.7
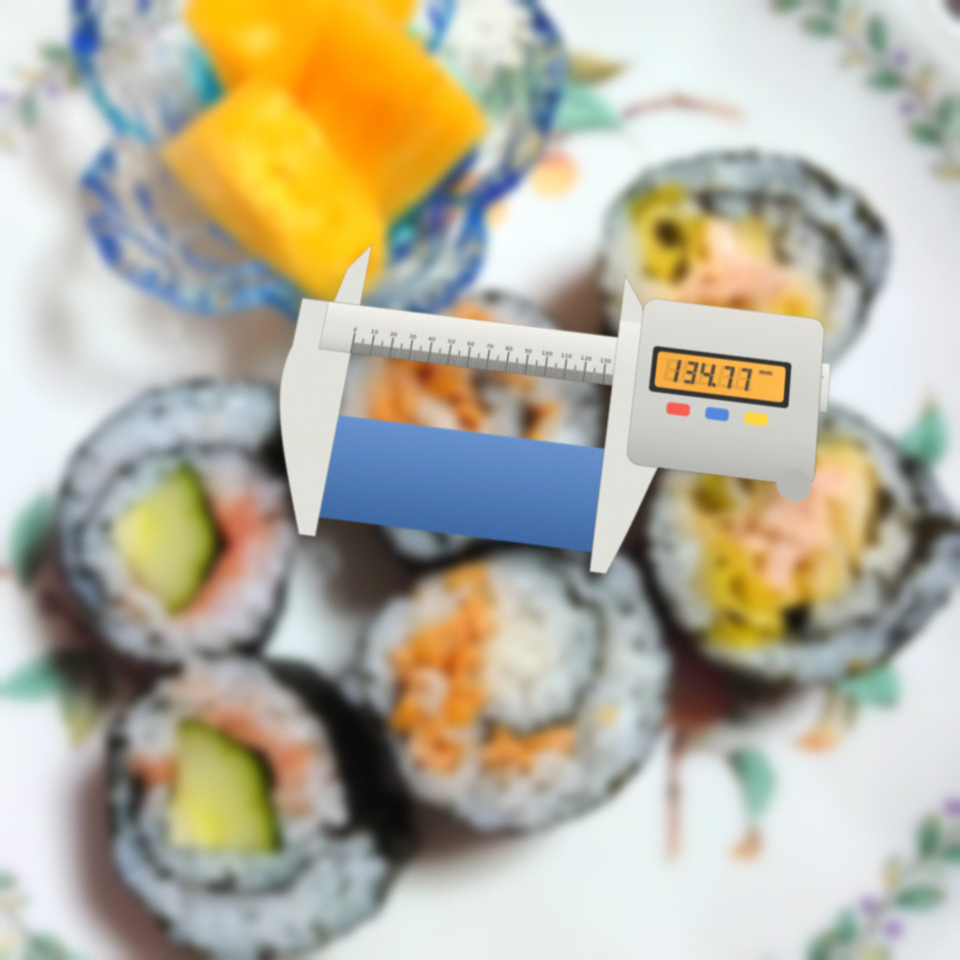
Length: mm 134.77
